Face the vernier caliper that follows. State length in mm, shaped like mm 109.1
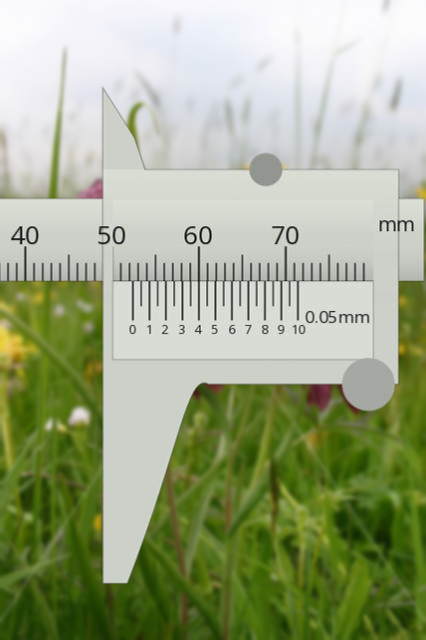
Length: mm 52.4
